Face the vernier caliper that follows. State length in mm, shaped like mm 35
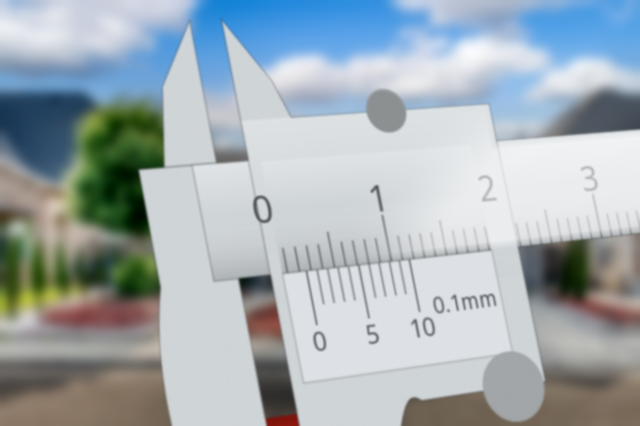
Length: mm 2.6
